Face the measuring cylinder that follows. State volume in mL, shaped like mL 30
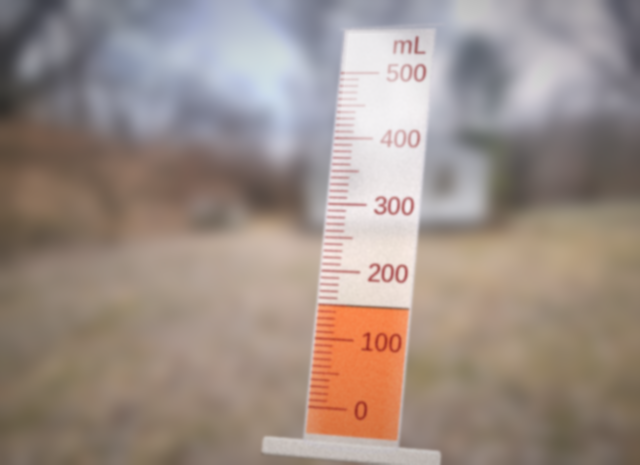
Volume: mL 150
